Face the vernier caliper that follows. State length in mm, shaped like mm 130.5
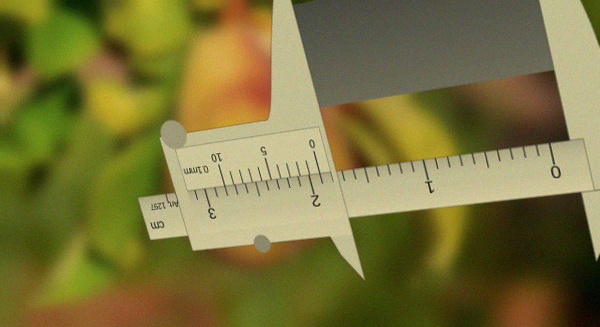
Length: mm 19.0
